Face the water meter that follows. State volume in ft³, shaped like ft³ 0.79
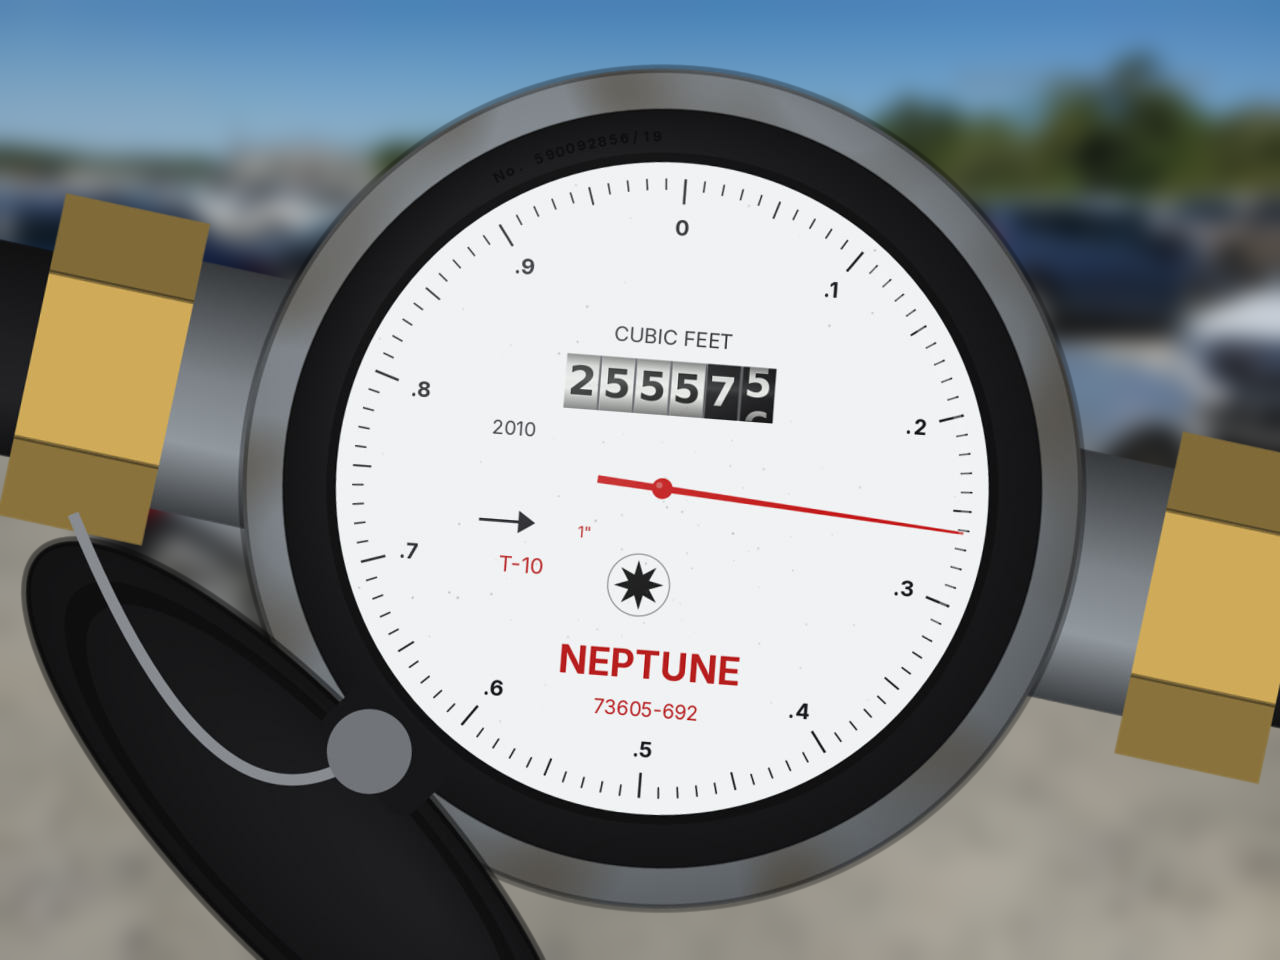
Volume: ft³ 255575.26
